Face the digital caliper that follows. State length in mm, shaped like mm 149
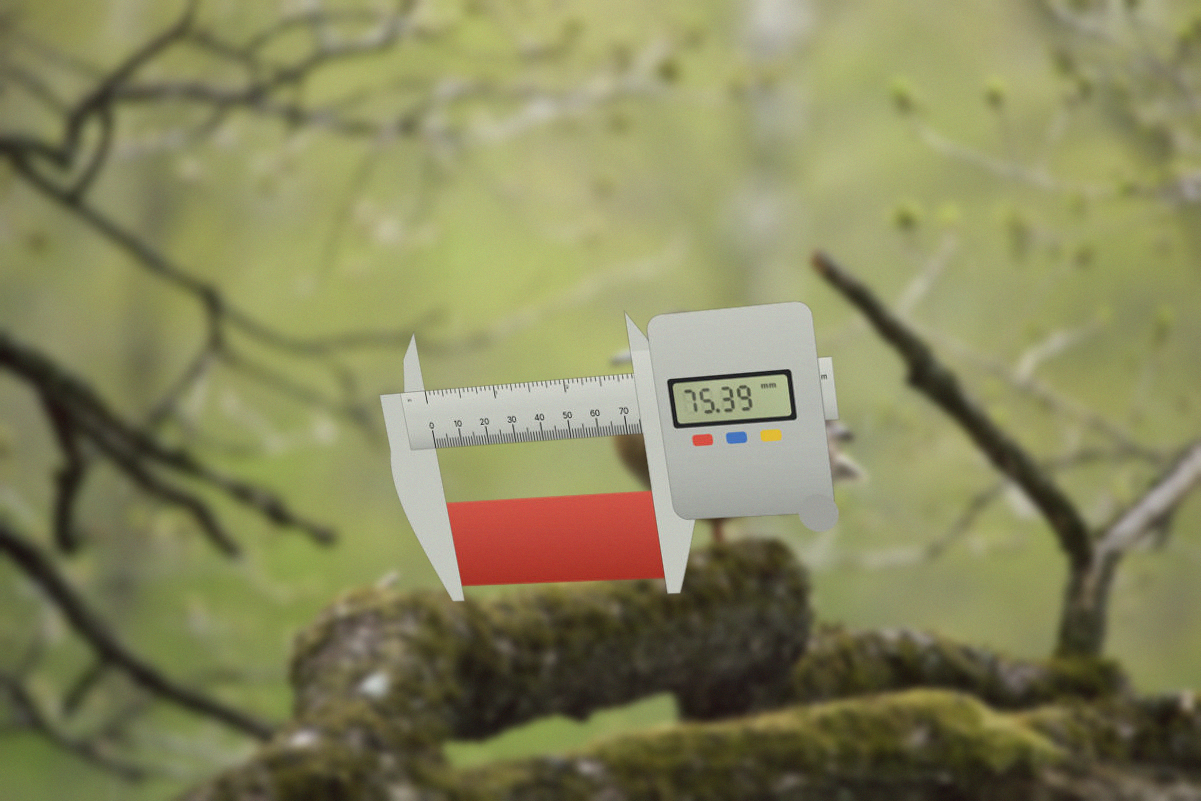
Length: mm 75.39
